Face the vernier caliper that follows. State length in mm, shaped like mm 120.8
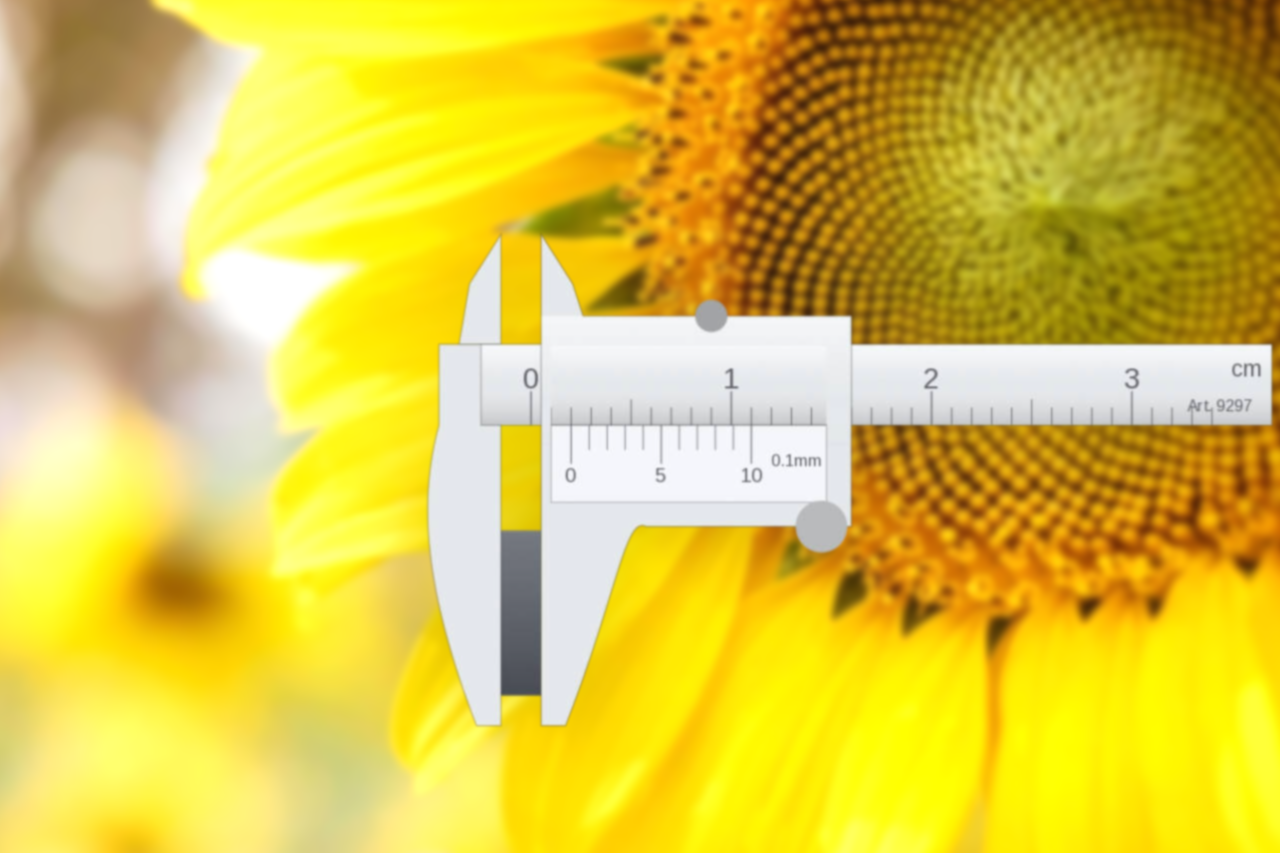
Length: mm 2.0
